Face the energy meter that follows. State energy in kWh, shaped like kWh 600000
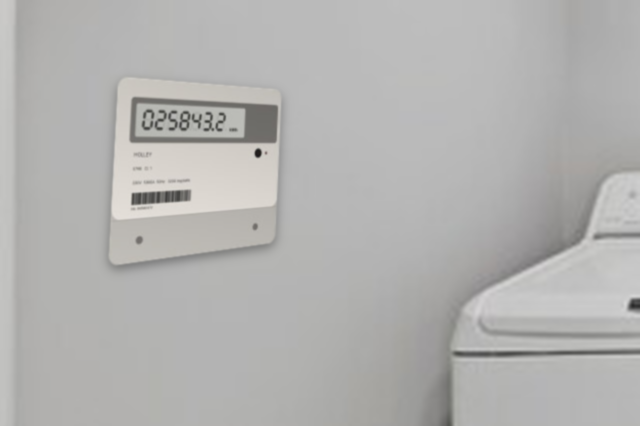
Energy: kWh 25843.2
